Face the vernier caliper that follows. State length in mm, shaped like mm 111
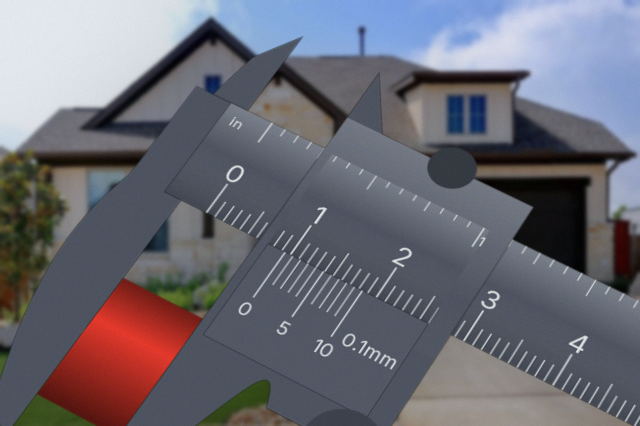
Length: mm 9.4
